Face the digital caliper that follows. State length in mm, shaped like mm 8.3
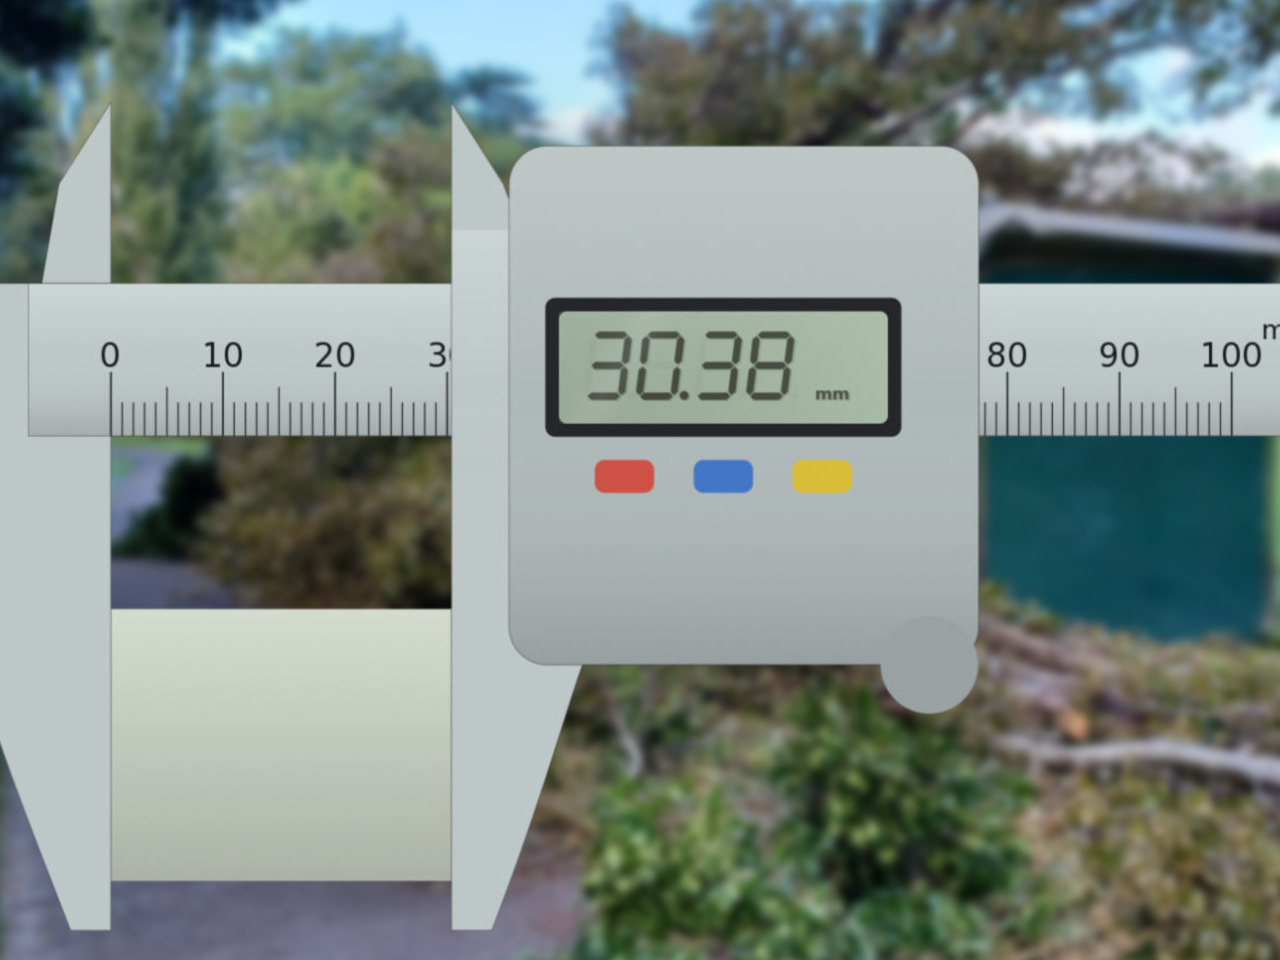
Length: mm 30.38
